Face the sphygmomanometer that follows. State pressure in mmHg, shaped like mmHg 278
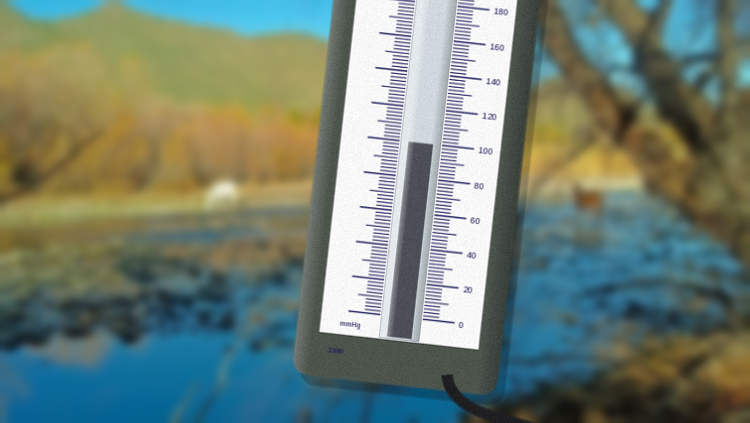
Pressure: mmHg 100
